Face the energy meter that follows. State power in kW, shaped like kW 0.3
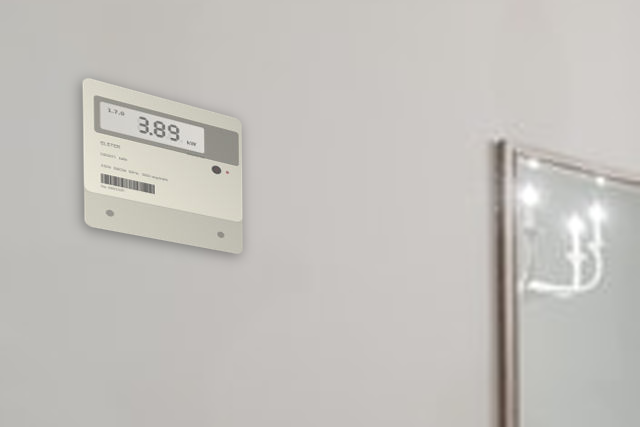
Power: kW 3.89
